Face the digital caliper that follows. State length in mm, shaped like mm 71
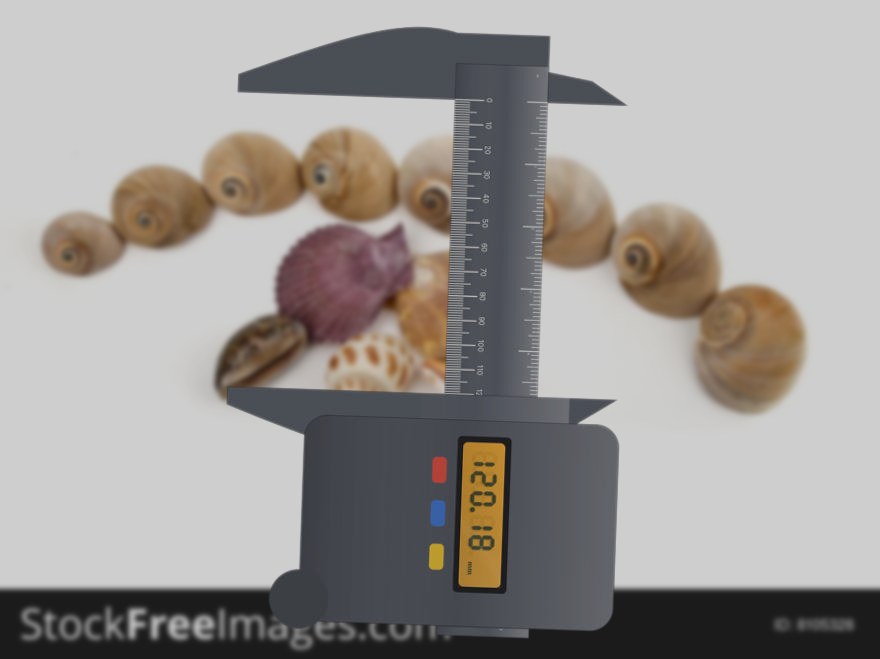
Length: mm 120.18
